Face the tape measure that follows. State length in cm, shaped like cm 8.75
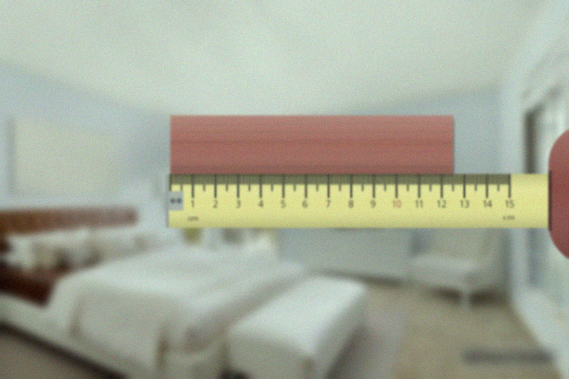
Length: cm 12.5
